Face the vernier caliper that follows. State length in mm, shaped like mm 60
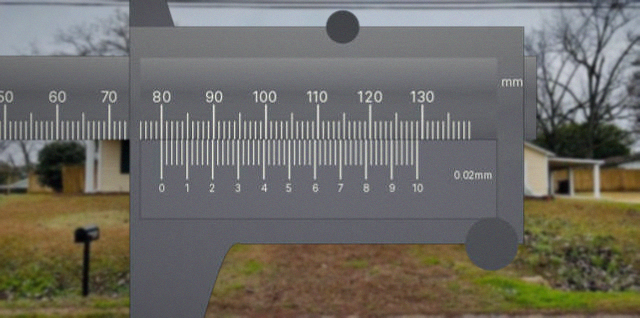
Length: mm 80.0
